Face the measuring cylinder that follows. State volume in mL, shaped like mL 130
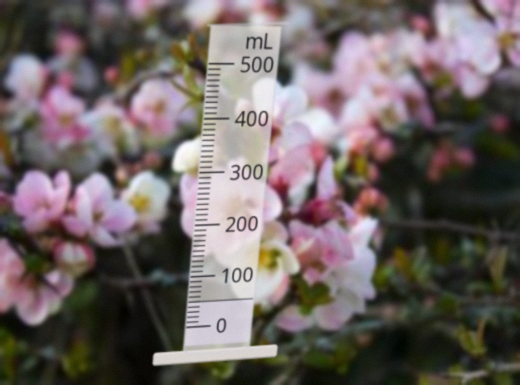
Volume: mL 50
